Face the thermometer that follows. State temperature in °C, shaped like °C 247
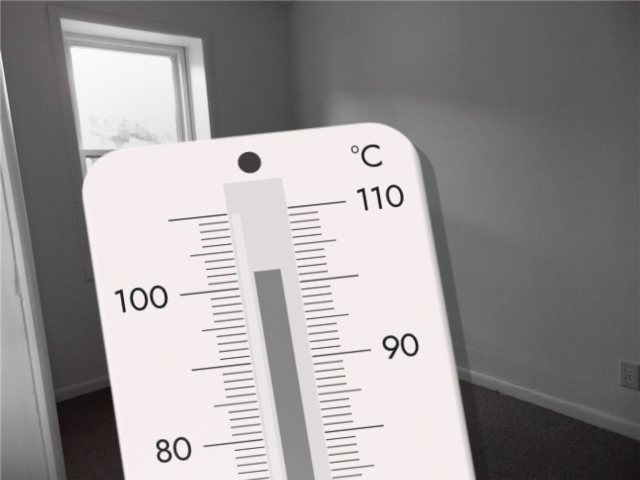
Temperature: °C 102
